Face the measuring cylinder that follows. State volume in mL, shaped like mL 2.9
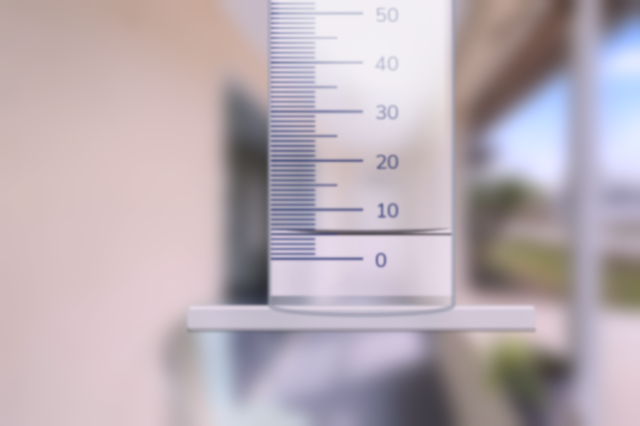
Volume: mL 5
